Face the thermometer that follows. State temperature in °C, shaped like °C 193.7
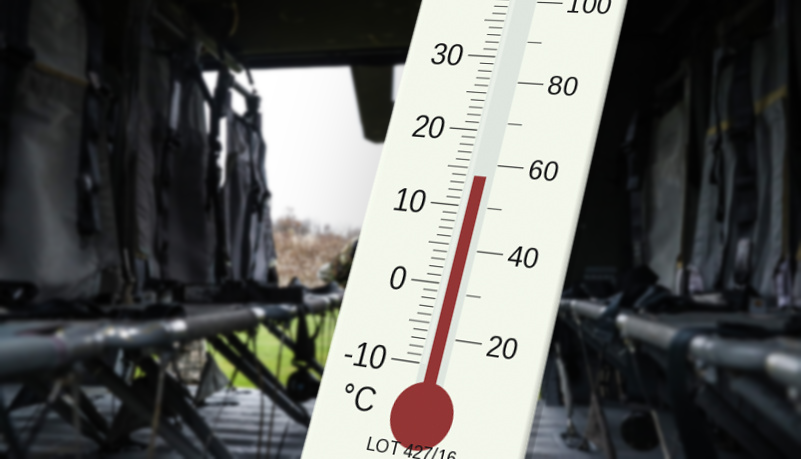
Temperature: °C 14
